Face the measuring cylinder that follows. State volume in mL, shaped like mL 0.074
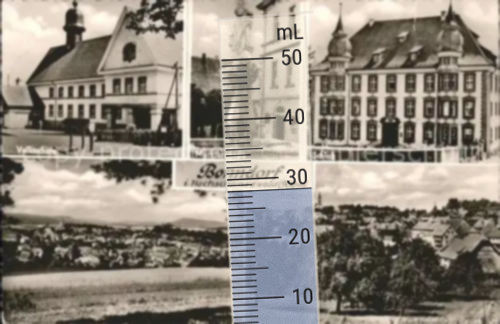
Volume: mL 28
